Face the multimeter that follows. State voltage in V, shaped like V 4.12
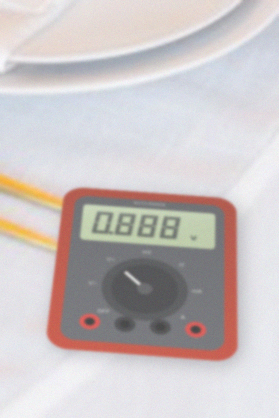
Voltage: V 0.888
